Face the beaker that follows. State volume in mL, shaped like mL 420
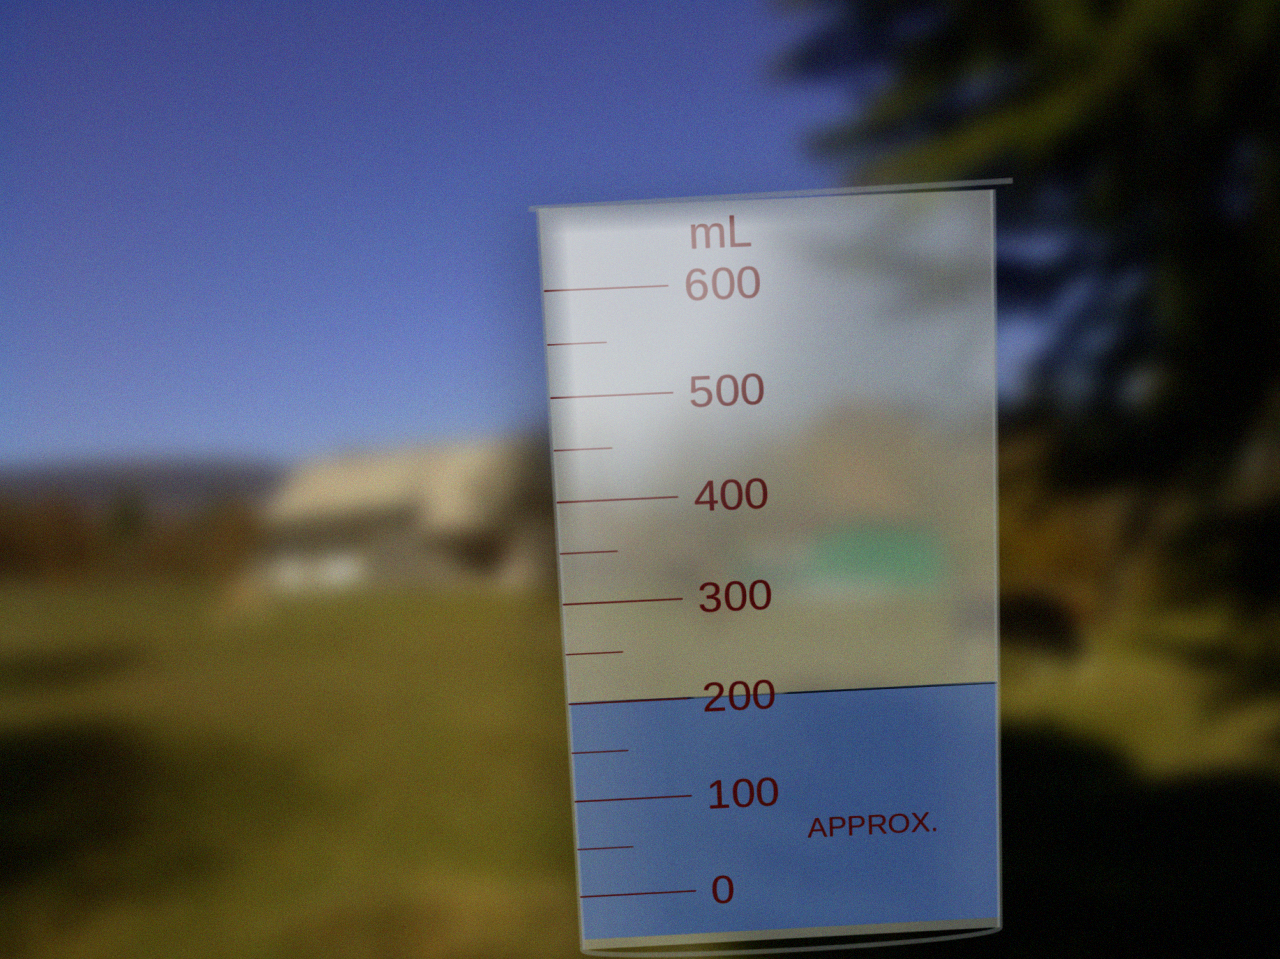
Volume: mL 200
